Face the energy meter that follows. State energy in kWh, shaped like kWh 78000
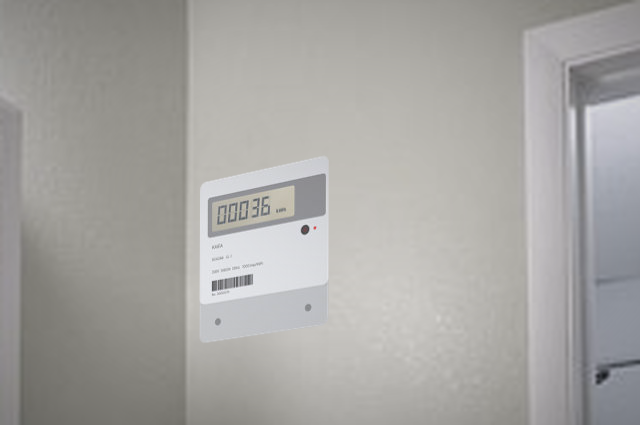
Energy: kWh 36
